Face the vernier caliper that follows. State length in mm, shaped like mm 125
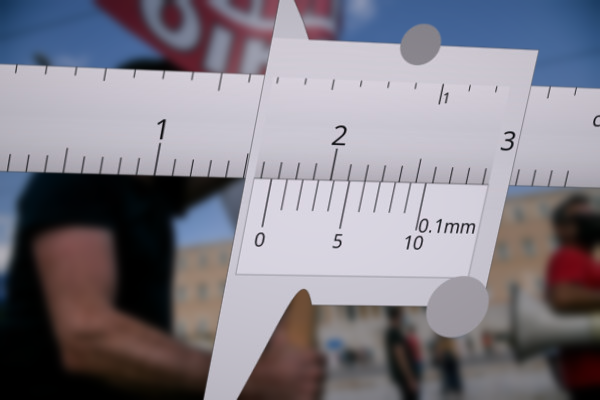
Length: mm 16.6
